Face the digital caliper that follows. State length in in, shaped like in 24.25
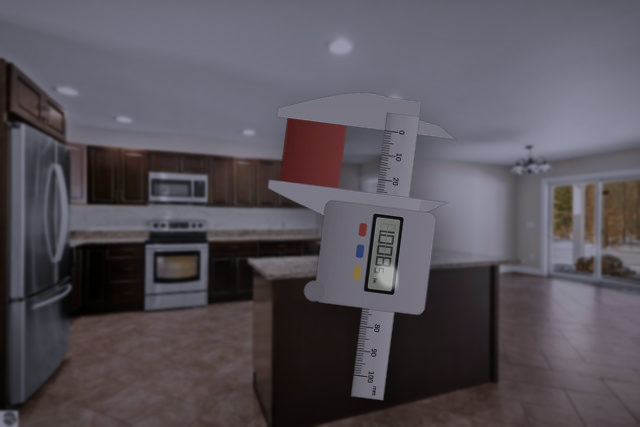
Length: in 1.0085
